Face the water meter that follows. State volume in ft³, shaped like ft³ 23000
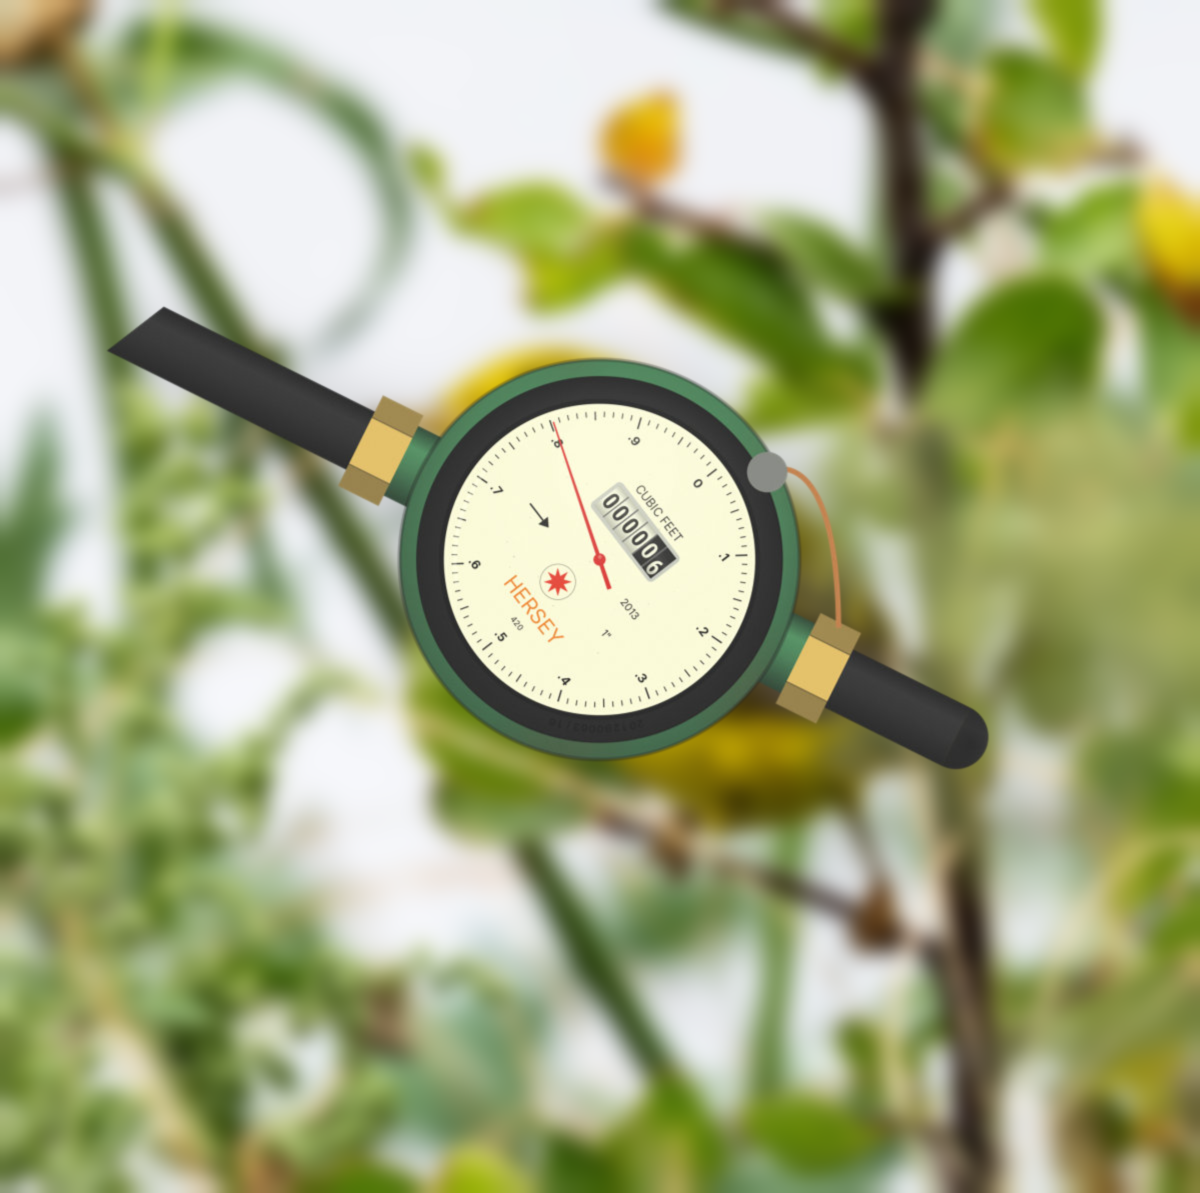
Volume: ft³ 5.80
